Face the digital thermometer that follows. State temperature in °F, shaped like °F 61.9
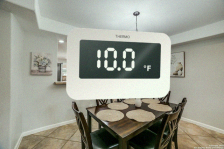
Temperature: °F 10.0
